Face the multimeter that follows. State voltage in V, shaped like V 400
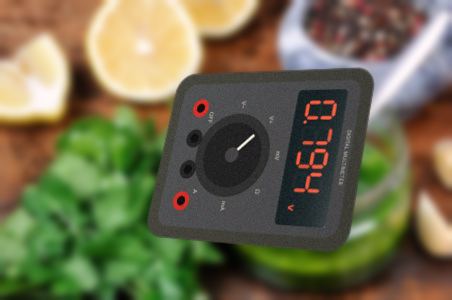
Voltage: V 0.794
